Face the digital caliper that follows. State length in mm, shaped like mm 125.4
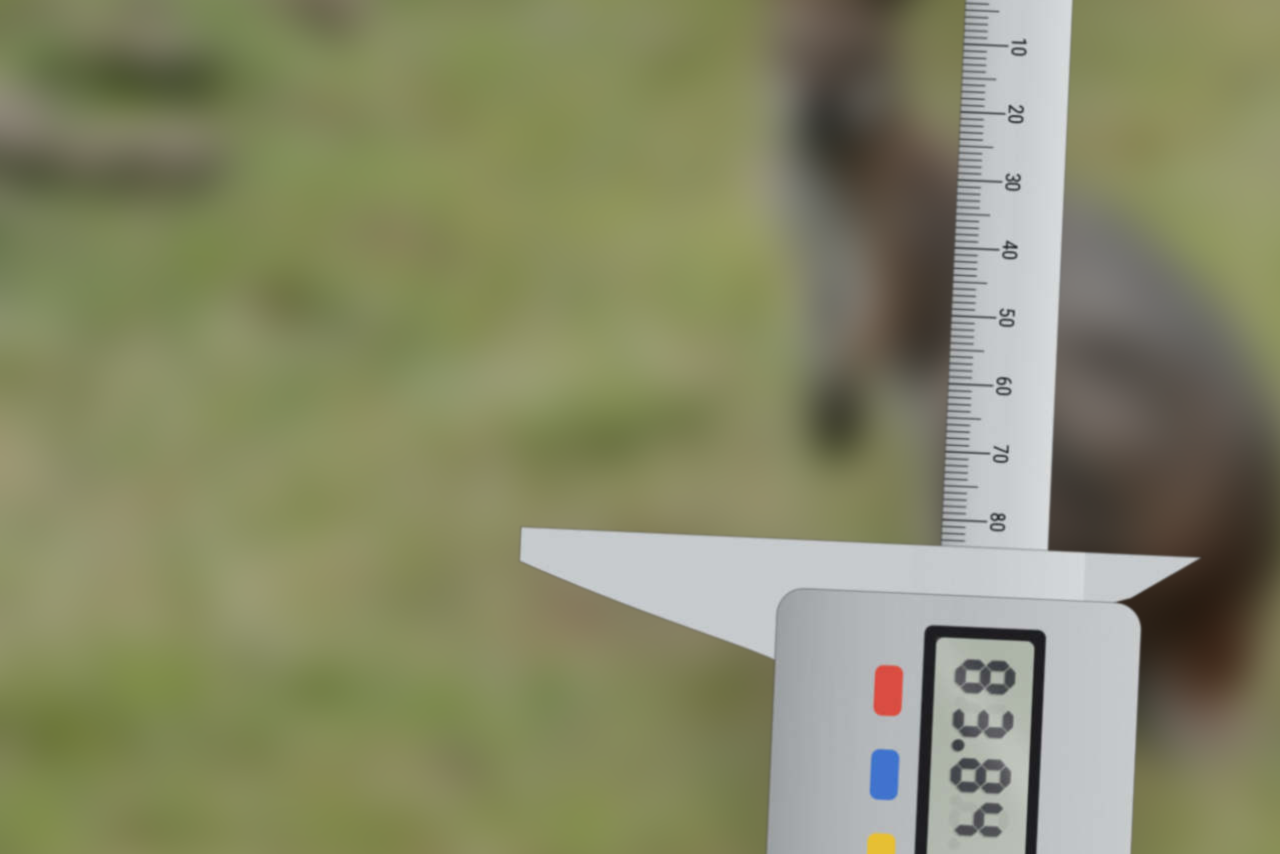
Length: mm 83.84
